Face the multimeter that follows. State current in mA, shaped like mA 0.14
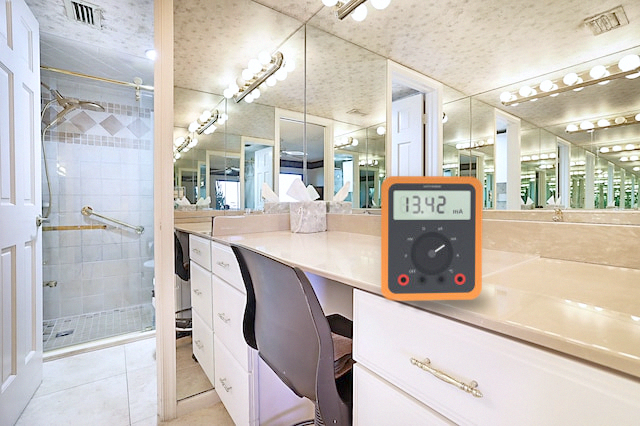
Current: mA 13.42
